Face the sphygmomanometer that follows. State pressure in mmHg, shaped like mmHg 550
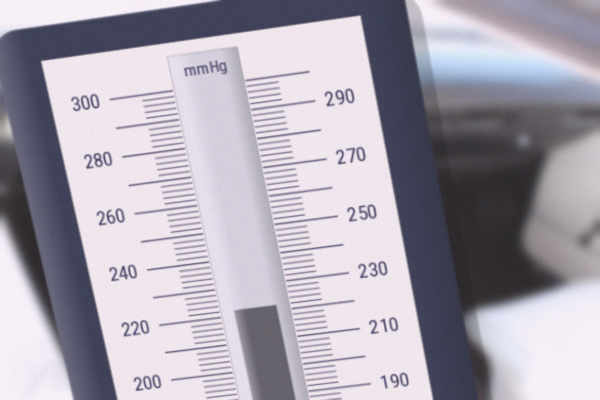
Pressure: mmHg 222
